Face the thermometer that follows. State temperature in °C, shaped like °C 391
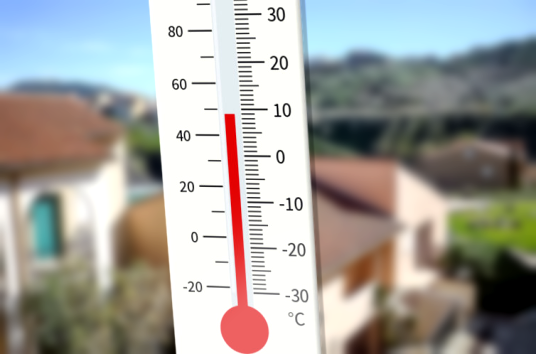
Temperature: °C 9
